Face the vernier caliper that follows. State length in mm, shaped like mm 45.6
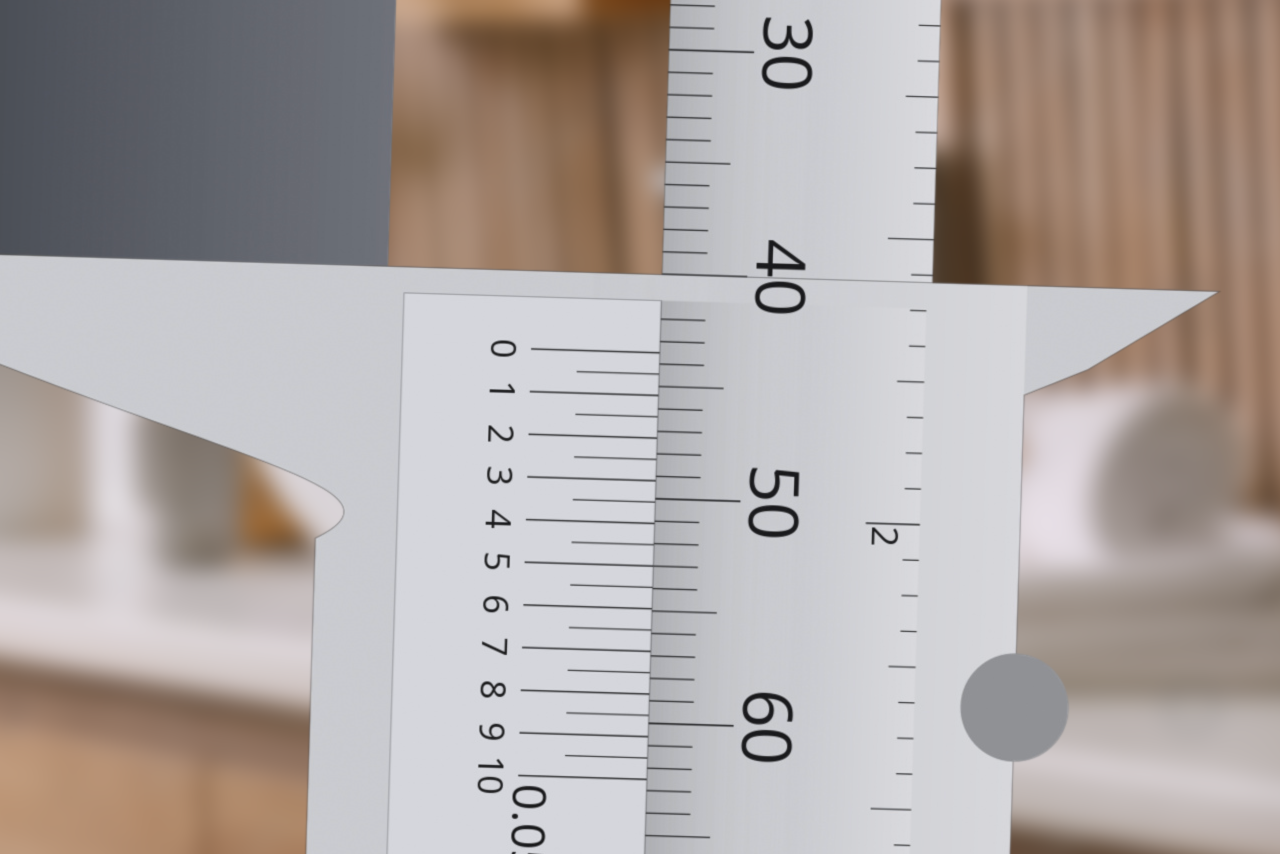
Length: mm 43.5
